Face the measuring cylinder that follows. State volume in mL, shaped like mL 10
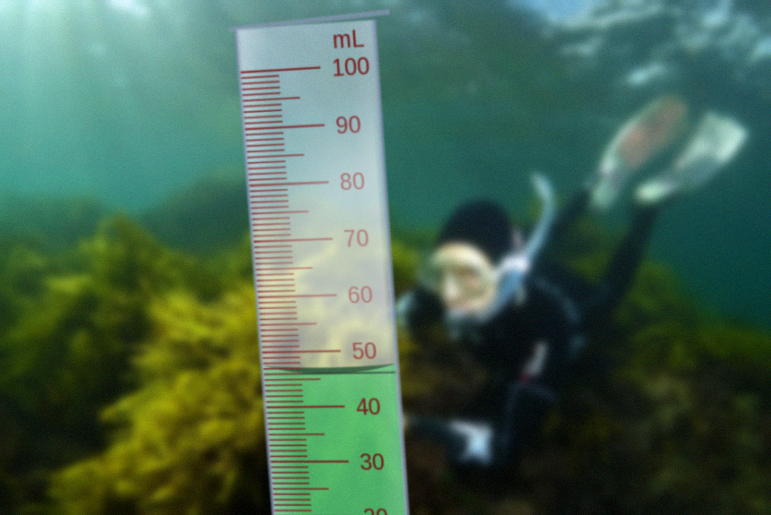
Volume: mL 46
